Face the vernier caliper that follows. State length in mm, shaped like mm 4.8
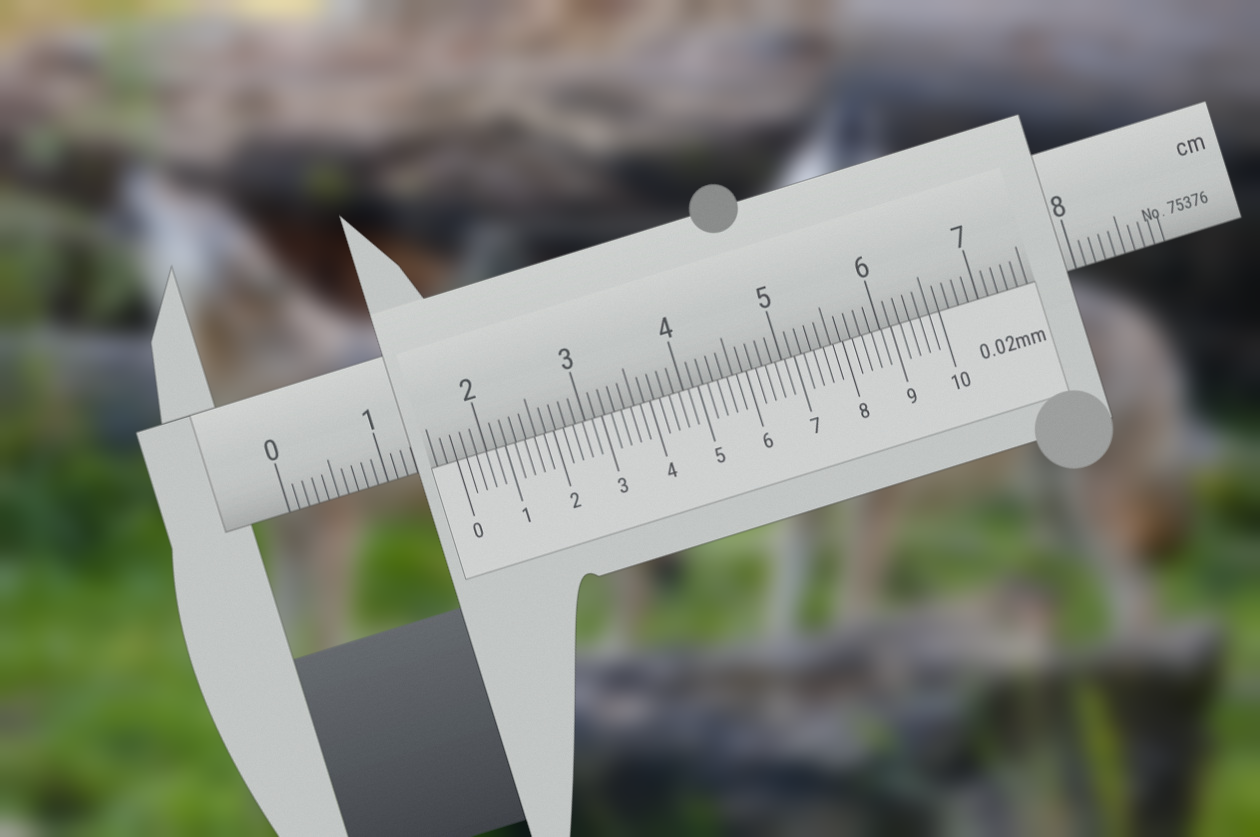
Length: mm 17.0
